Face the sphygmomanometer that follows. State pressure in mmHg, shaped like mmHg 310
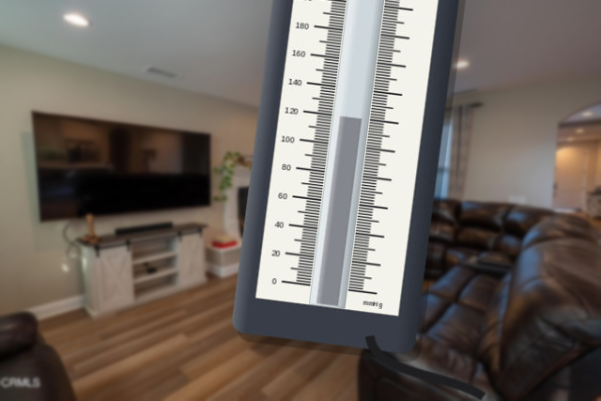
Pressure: mmHg 120
